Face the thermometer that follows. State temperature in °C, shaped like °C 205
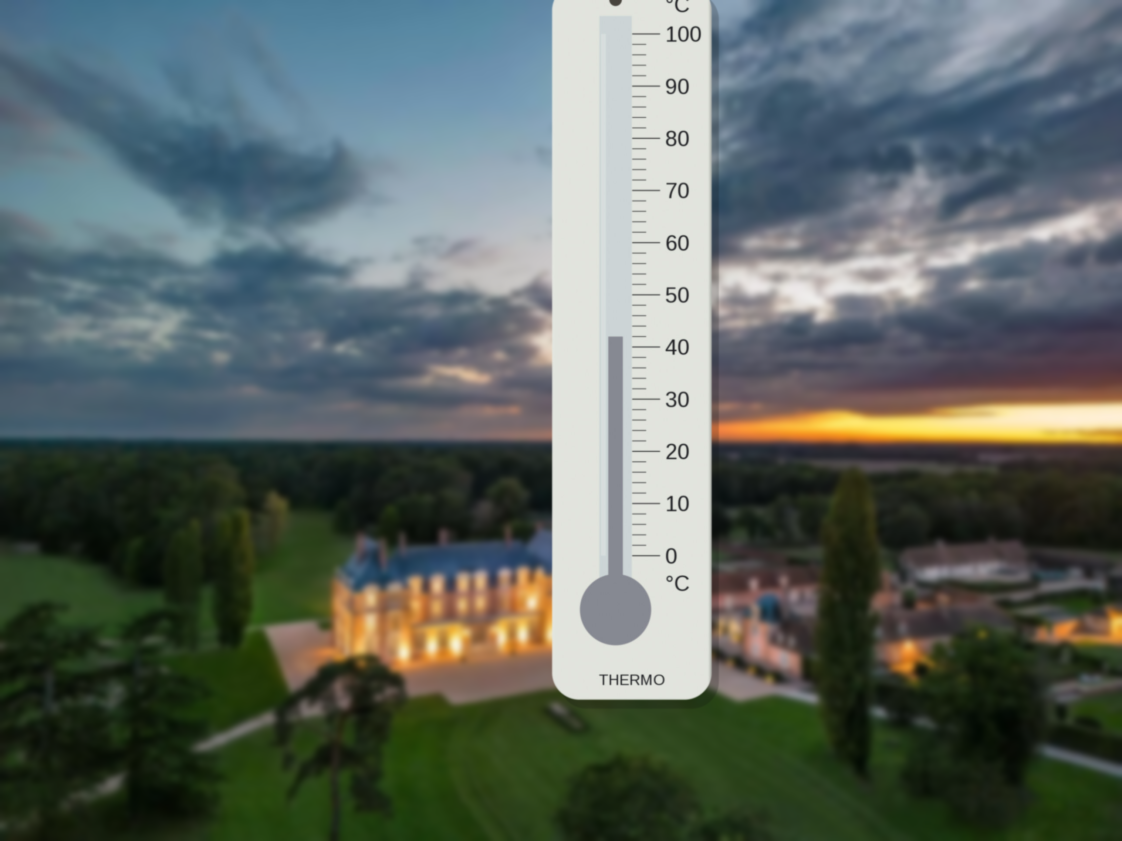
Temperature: °C 42
